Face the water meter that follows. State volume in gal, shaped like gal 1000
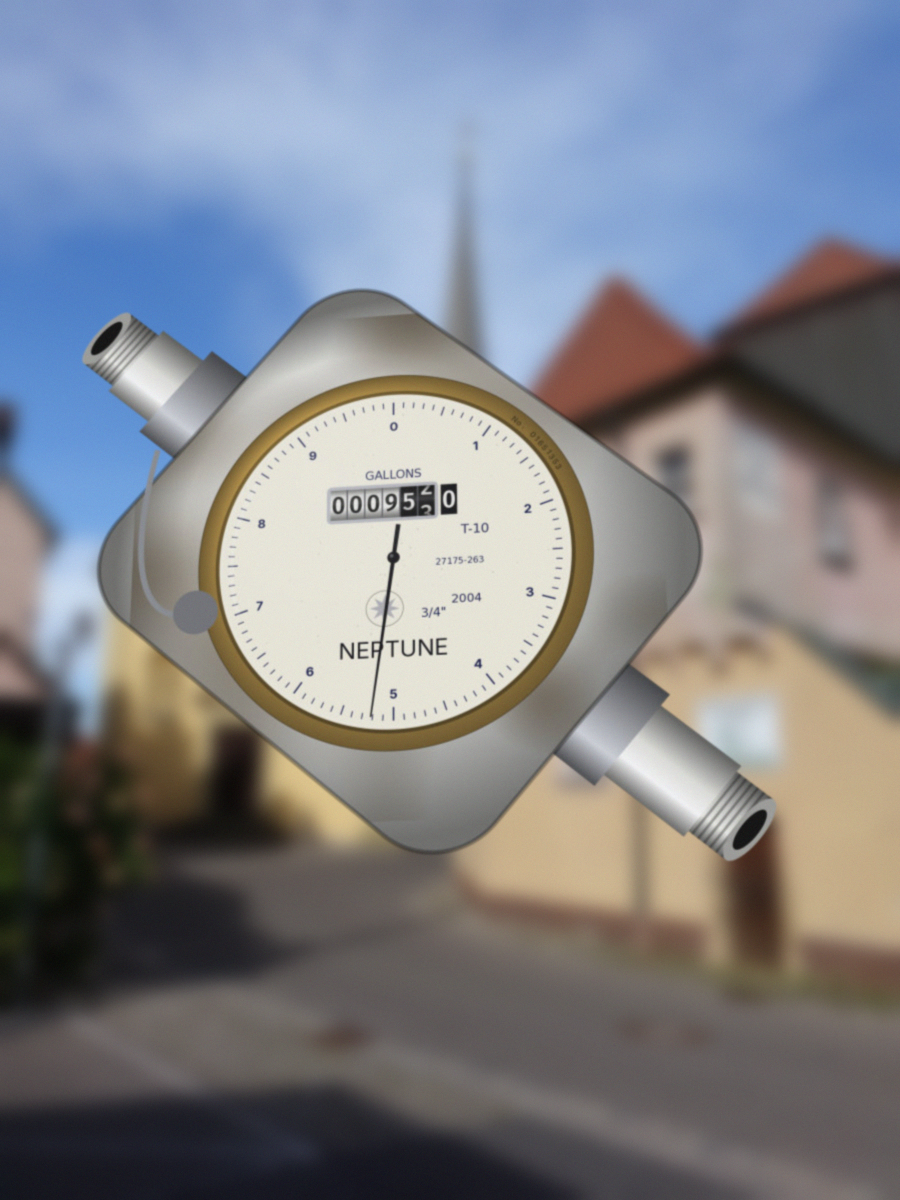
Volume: gal 9525.2
